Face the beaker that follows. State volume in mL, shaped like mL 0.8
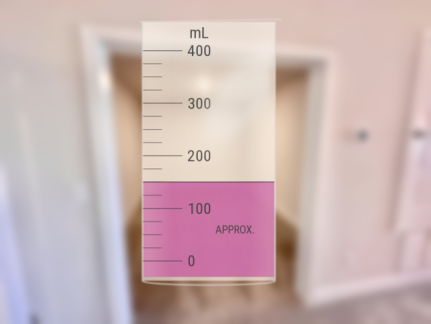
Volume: mL 150
